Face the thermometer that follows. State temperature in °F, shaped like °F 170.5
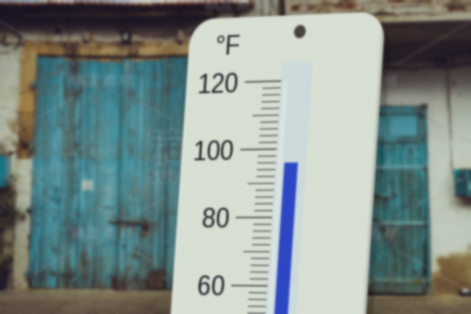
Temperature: °F 96
